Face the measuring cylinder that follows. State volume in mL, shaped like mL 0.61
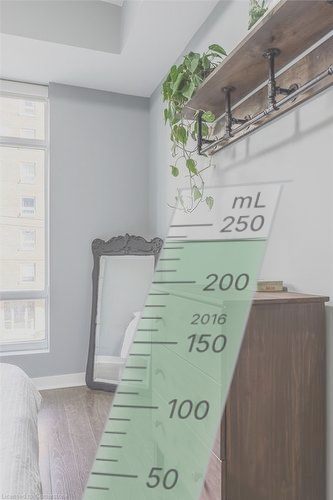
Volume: mL 235
